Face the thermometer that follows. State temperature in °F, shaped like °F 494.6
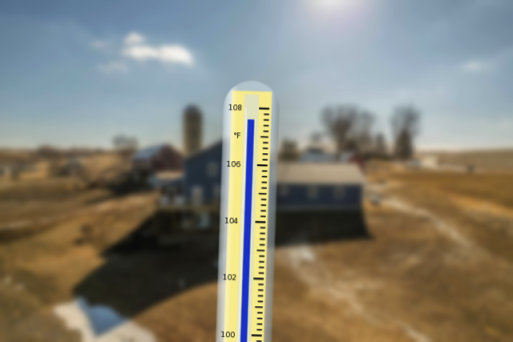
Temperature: °F 107.6
